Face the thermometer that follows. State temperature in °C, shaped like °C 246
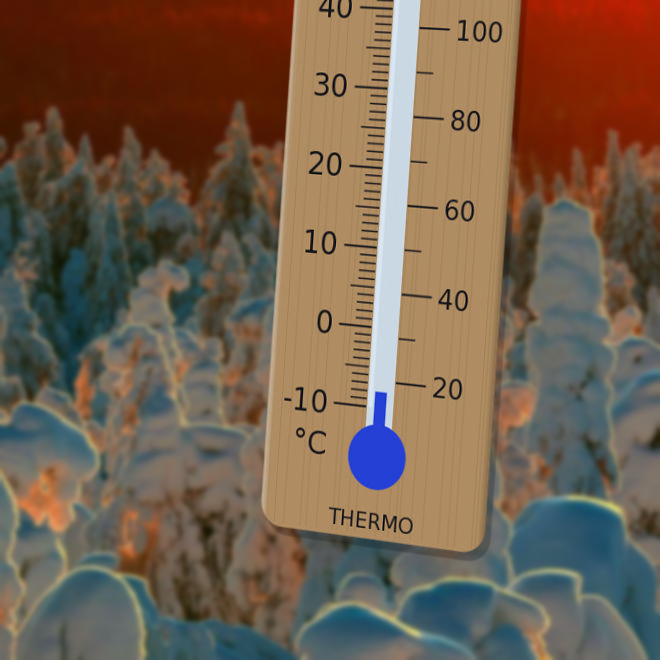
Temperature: °C -8
